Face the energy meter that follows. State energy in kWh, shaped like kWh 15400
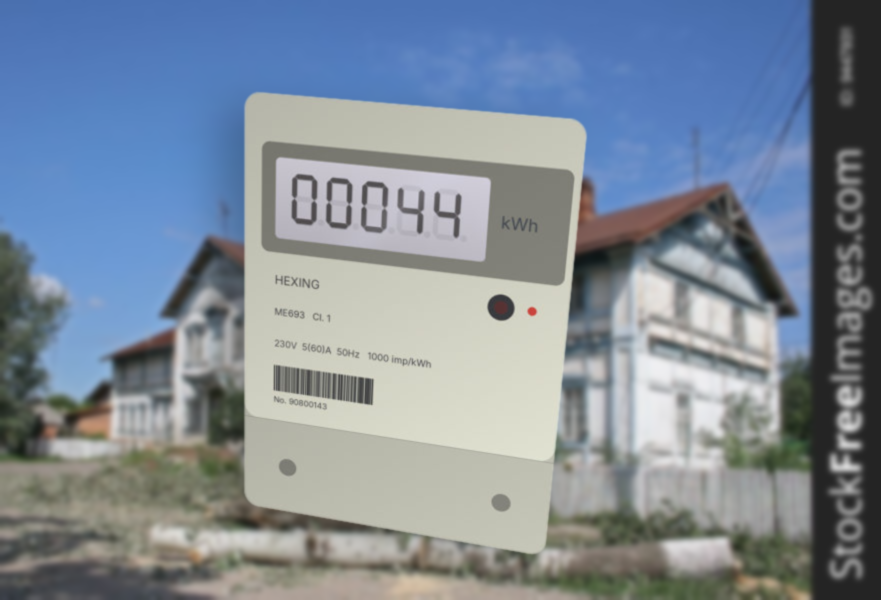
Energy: kWh 44
